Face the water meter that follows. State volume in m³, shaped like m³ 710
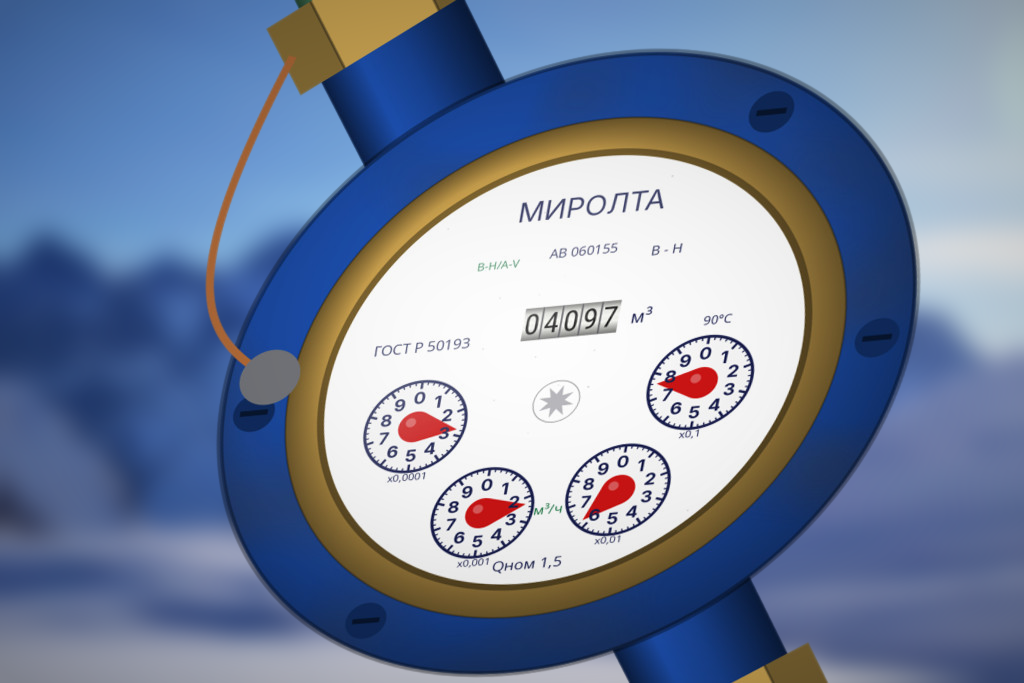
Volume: m³ 4097.7622
